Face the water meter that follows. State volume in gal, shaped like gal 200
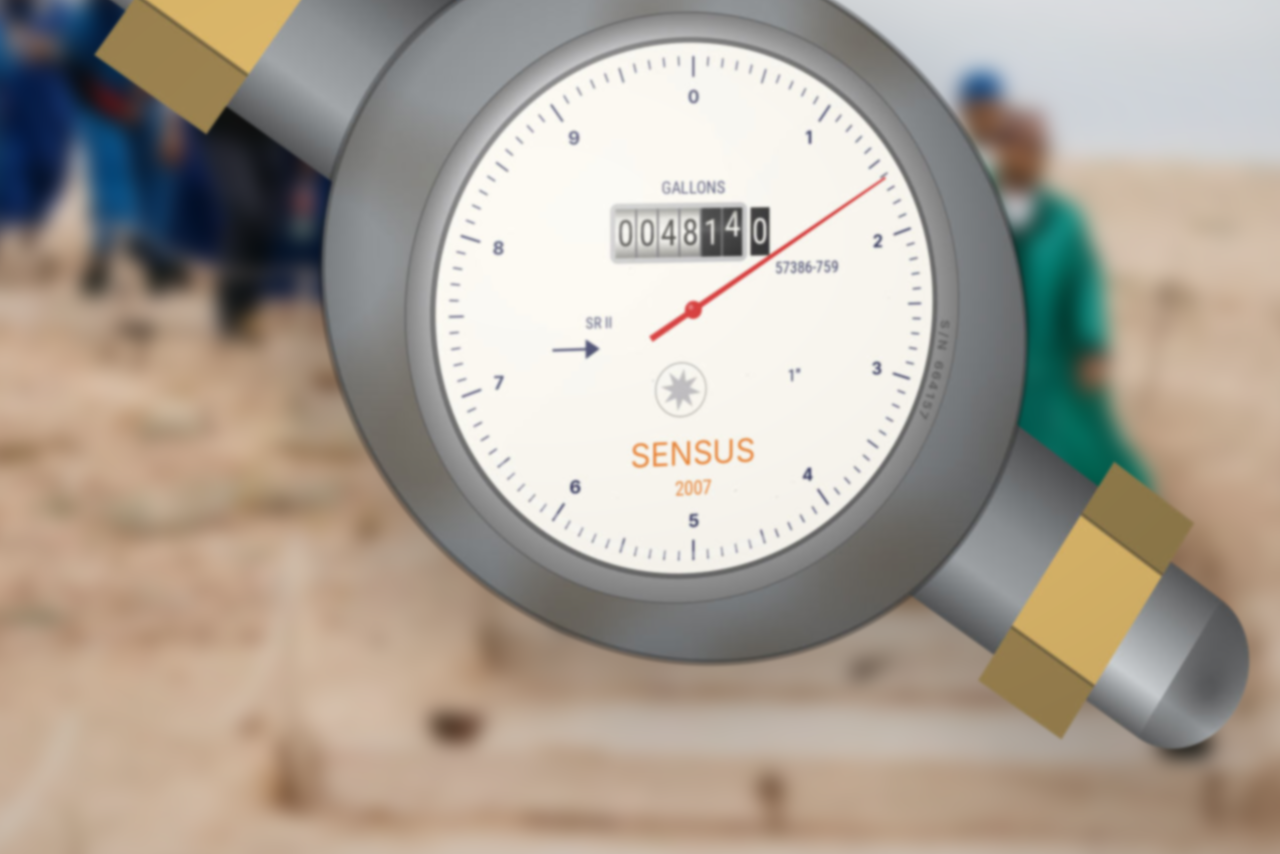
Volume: gal 48141.6
